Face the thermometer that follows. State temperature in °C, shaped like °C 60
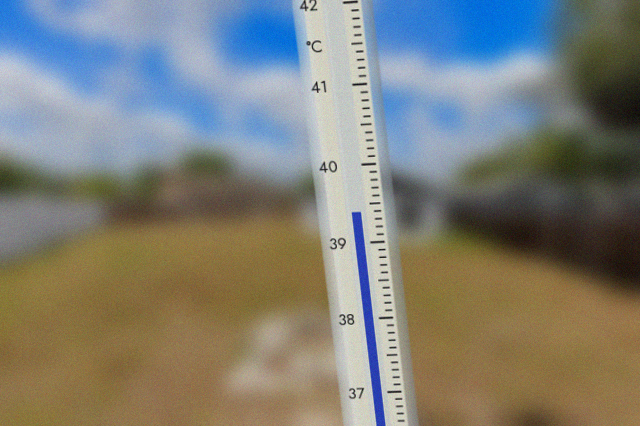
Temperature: °C 39.4
